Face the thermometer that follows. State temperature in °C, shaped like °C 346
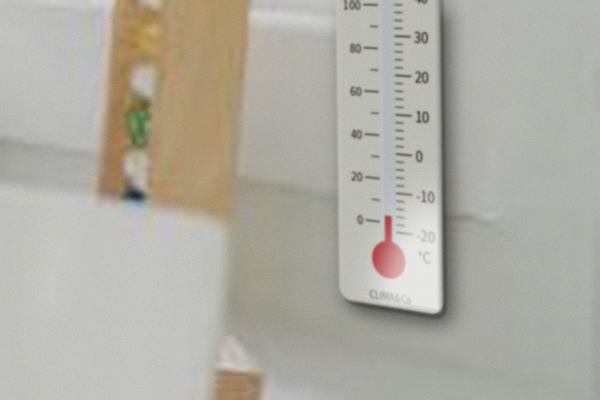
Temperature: °C -16
